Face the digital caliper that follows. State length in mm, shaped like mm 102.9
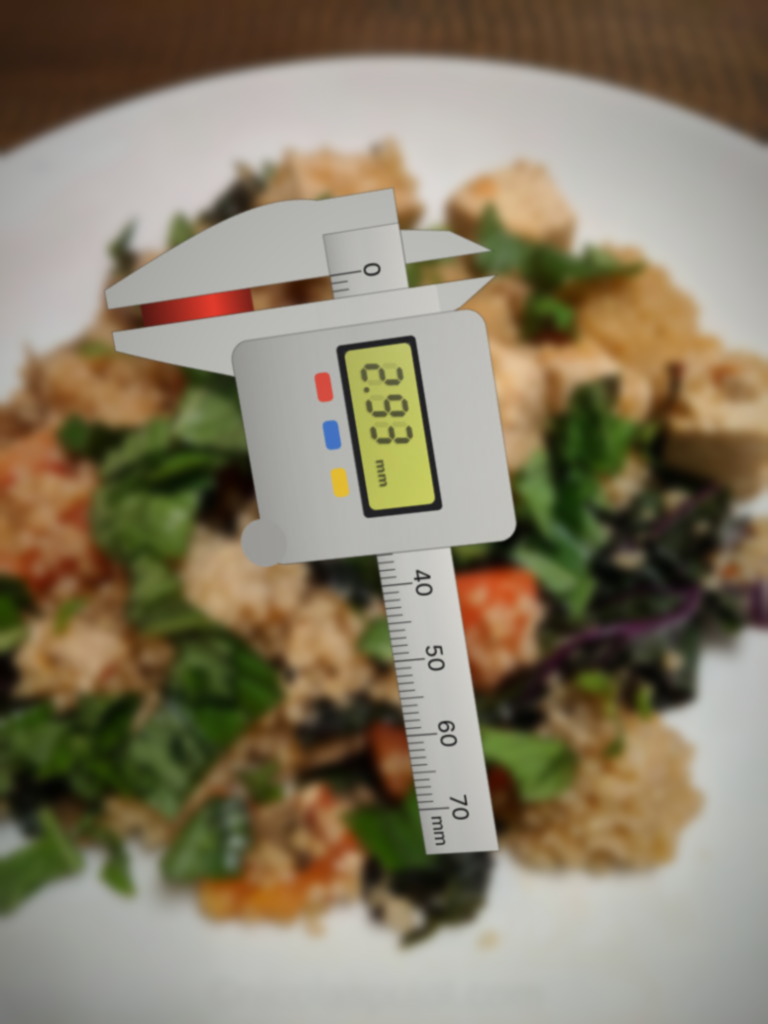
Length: mm 2.93
